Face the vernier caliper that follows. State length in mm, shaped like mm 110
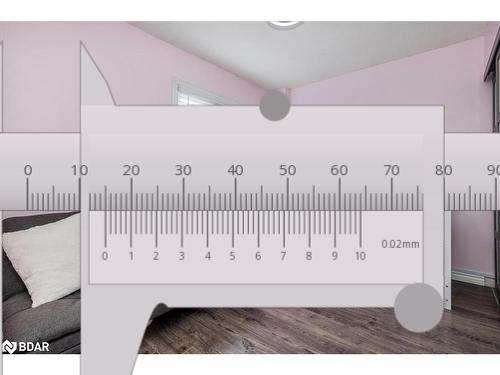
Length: mm 15.0
